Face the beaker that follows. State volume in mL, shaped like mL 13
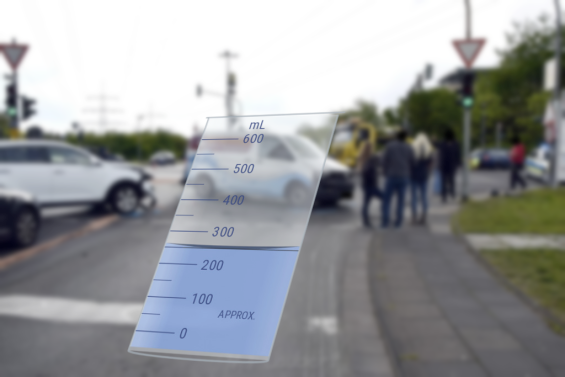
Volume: mL 250
